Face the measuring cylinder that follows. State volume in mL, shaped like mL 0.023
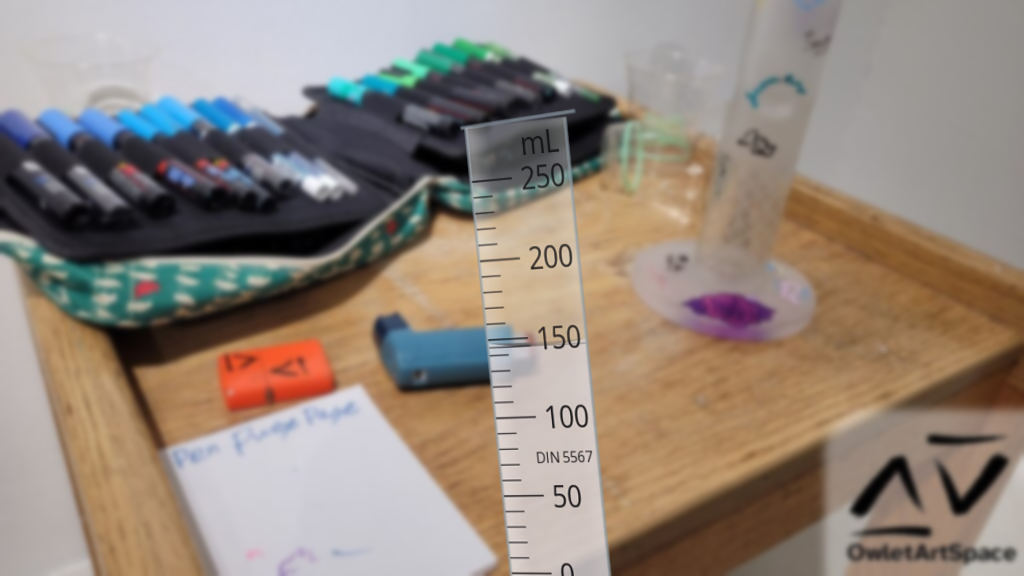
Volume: mL 145
